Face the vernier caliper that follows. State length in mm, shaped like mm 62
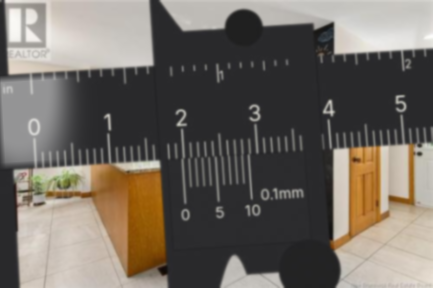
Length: mm 19.8
